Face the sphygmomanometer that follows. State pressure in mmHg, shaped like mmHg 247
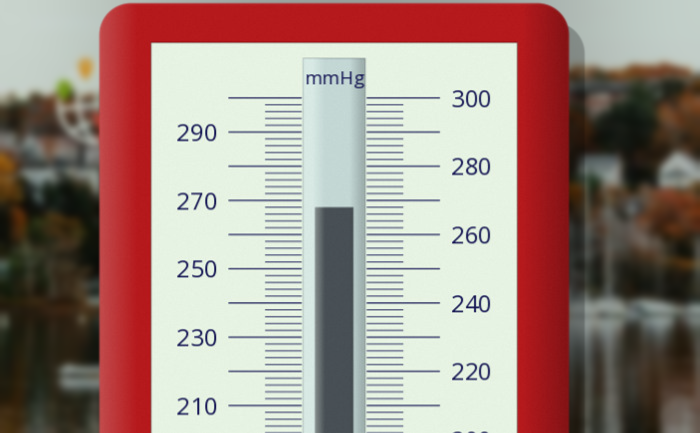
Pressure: mmHg 268
